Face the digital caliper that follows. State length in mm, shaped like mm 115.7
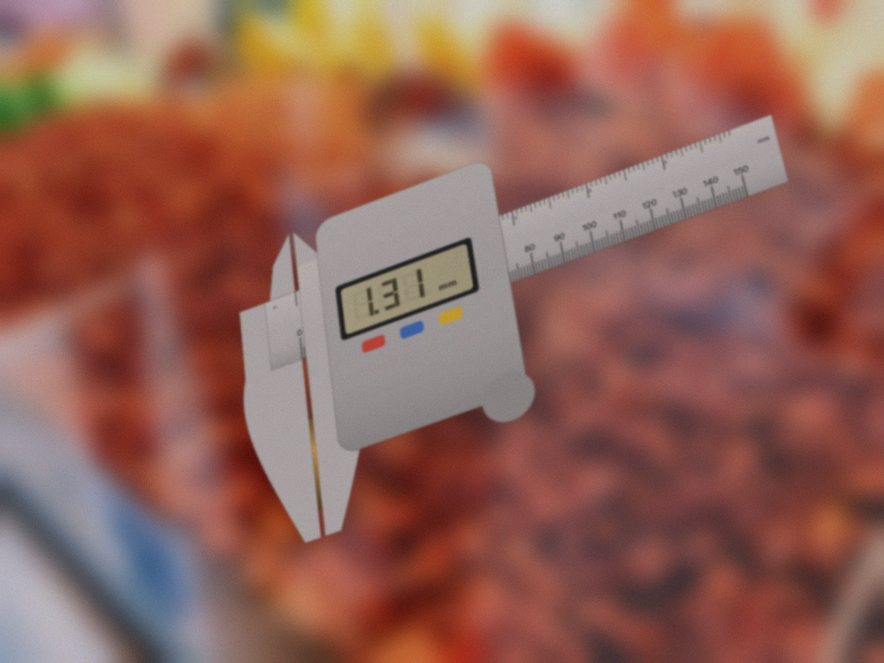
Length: mm 1.31
